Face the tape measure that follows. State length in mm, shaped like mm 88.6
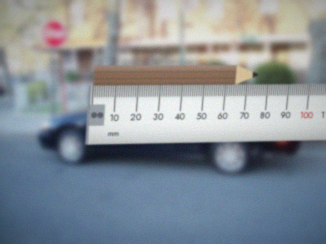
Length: mm 75
